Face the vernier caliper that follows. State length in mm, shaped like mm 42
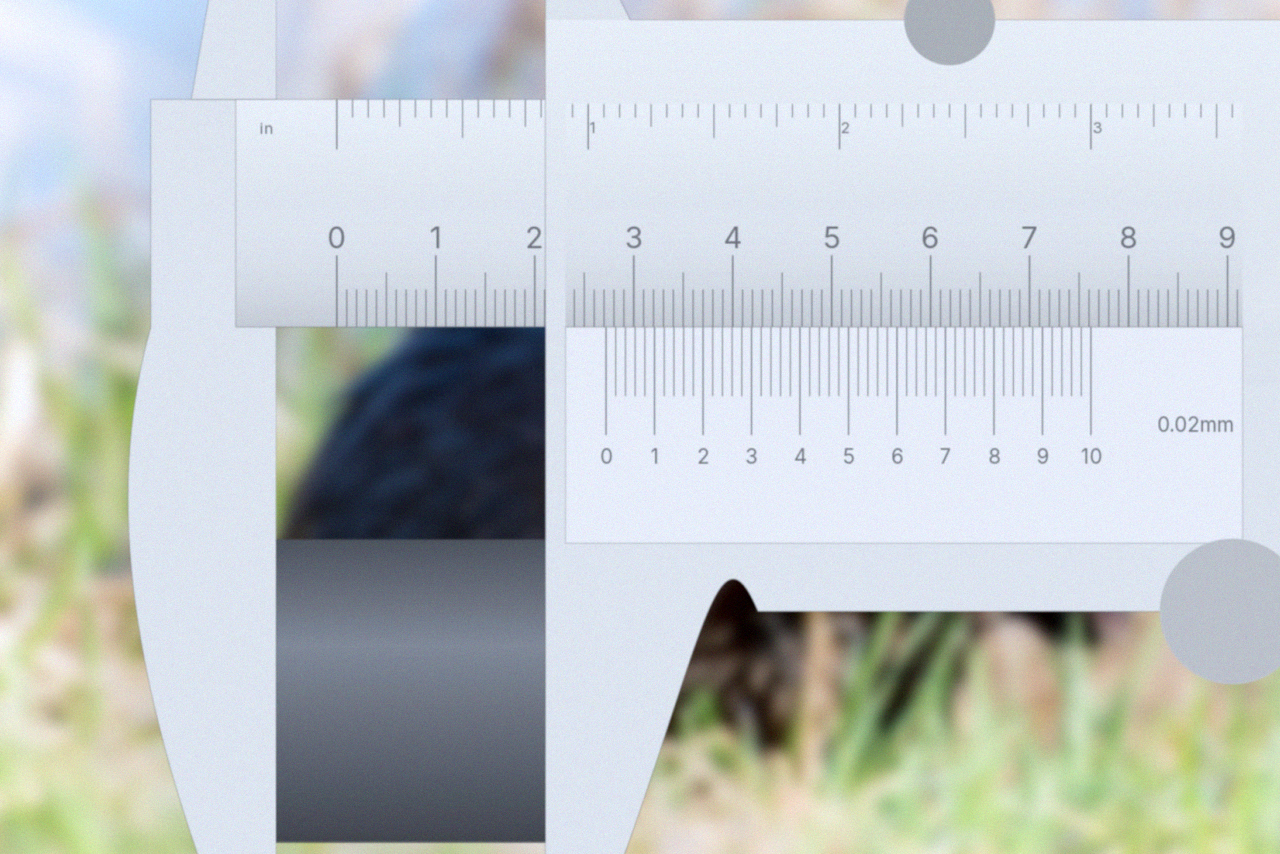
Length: mm 27.2
